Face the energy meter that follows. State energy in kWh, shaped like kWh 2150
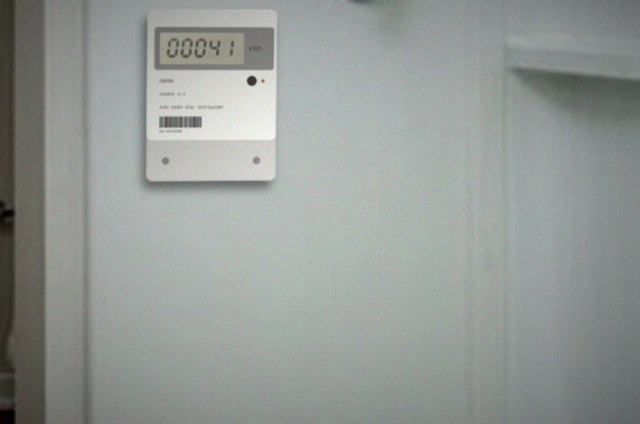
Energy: kWh 41
